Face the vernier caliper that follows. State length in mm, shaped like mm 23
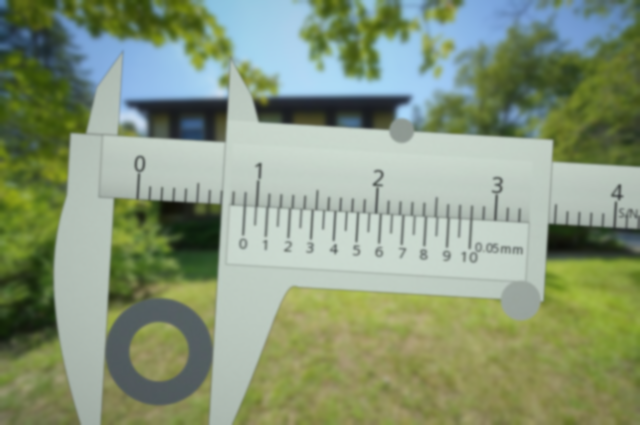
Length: mm 9.0
